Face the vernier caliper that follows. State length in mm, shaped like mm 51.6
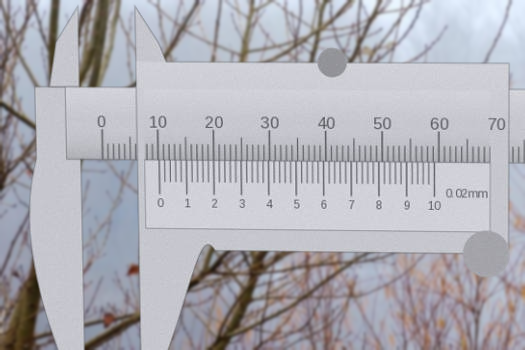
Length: mm 10.2
